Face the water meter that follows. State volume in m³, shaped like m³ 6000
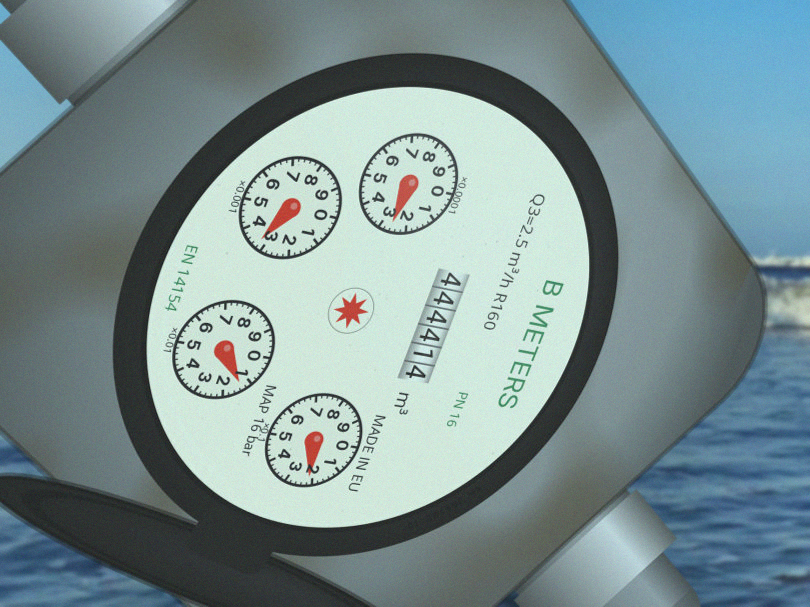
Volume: m³ 444414.2132
